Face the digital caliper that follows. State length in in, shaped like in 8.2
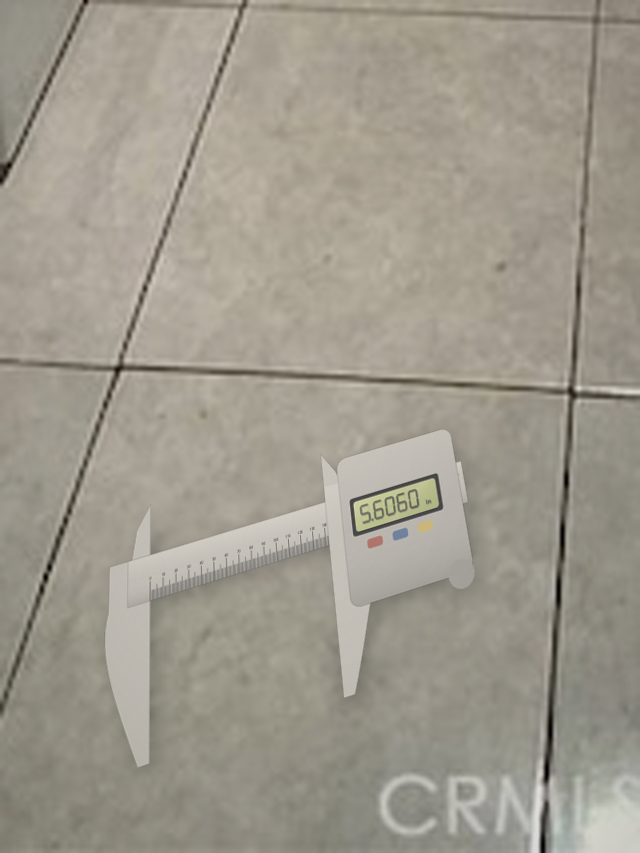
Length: in 5.6060
